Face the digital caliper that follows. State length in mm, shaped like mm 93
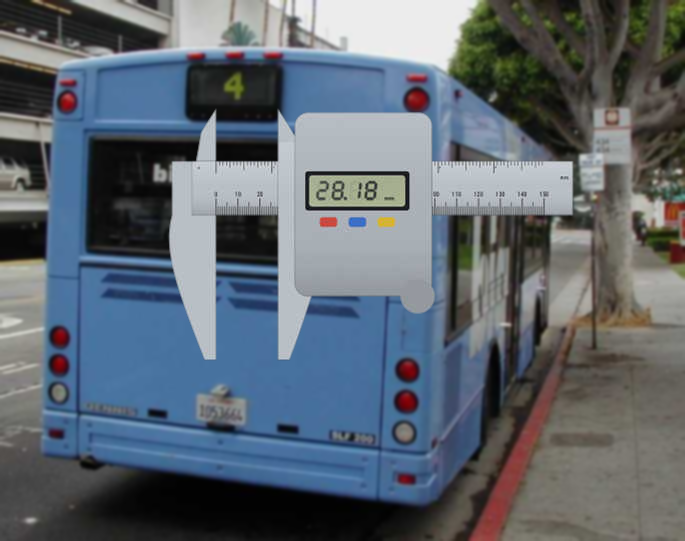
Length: mm 28.18
